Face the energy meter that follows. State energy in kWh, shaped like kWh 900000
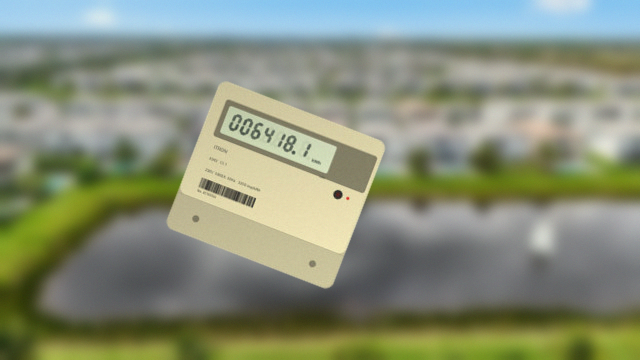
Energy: kWh 6418.1
